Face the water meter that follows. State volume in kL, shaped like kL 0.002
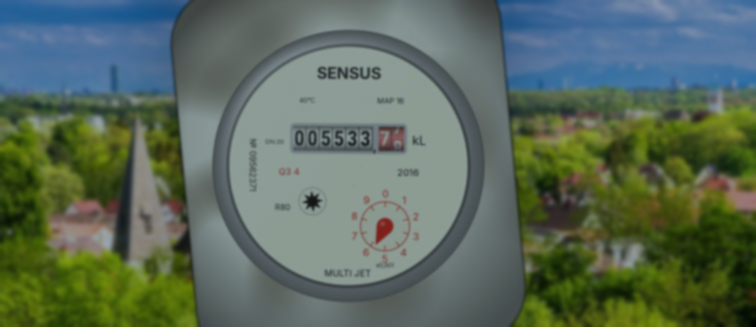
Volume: kL 5533.775
